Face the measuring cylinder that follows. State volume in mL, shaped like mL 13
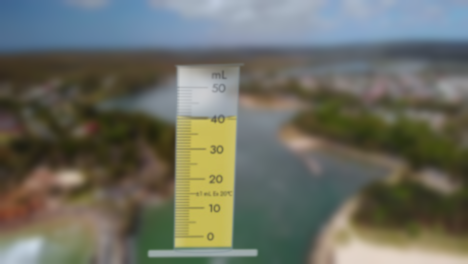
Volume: mL 40
